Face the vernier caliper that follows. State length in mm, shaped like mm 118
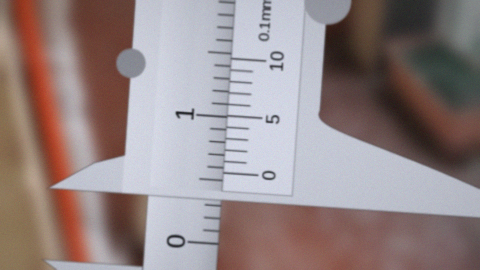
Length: mm 5.6
